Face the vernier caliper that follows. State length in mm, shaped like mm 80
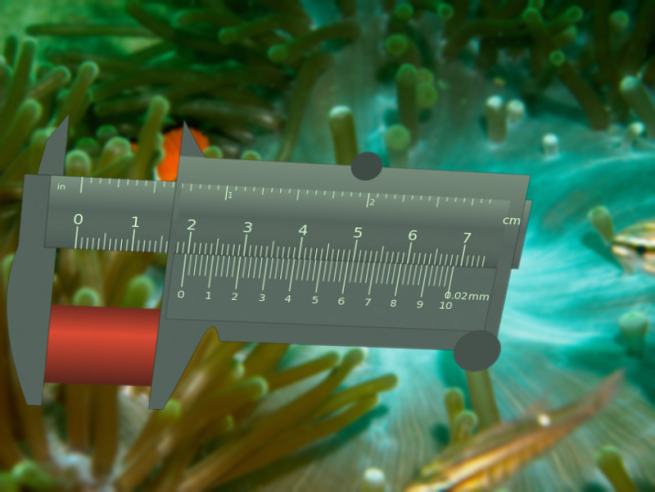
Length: mm 19.6
